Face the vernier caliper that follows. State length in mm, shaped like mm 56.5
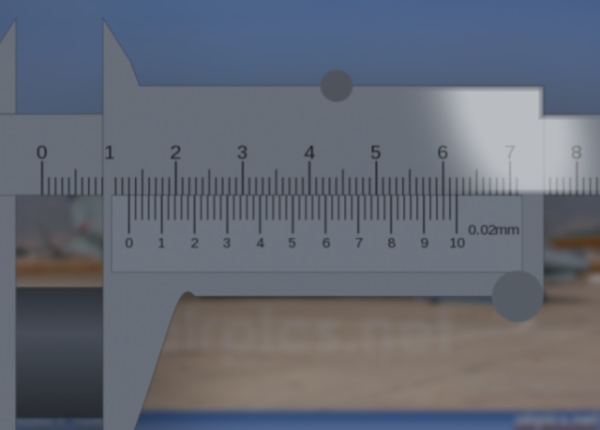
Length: mm 13.0
